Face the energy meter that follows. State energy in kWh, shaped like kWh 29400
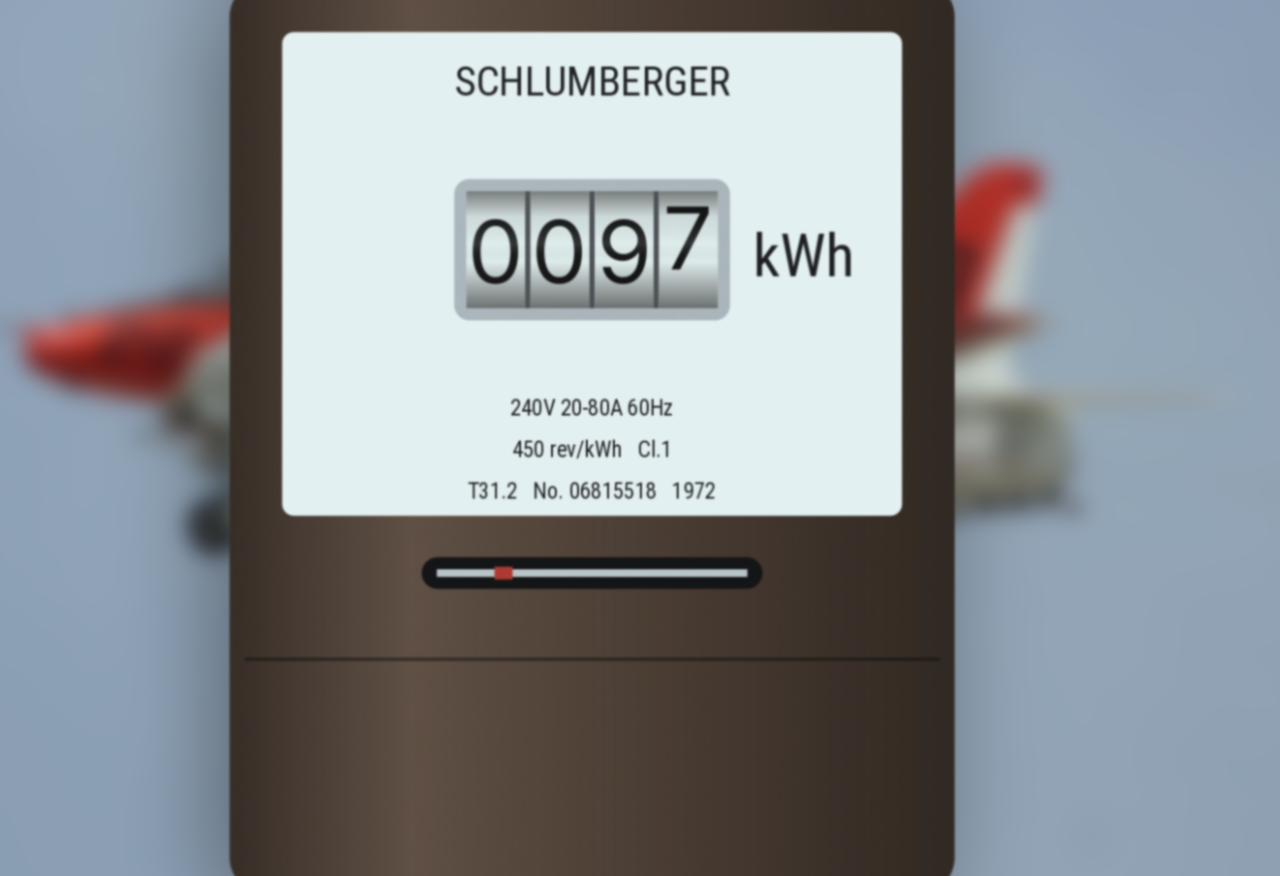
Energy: kWh 97
